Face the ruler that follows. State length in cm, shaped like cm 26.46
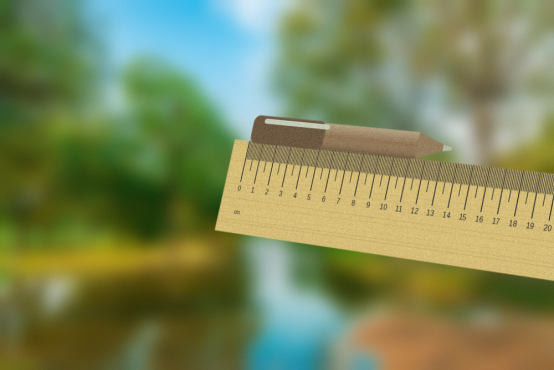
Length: cm 13.5
